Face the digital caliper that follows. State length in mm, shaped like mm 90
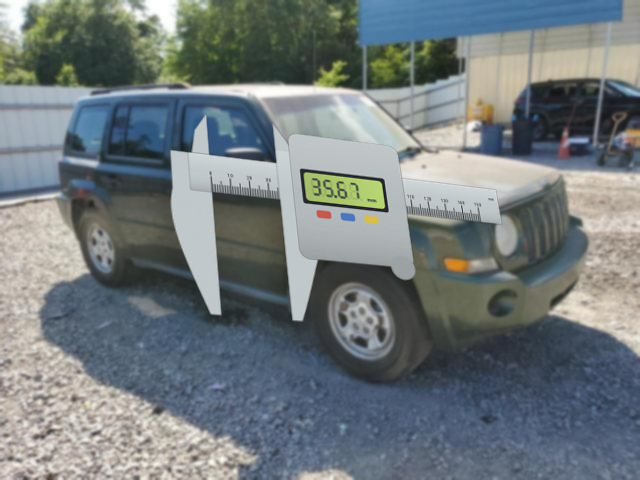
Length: mm 35.67
